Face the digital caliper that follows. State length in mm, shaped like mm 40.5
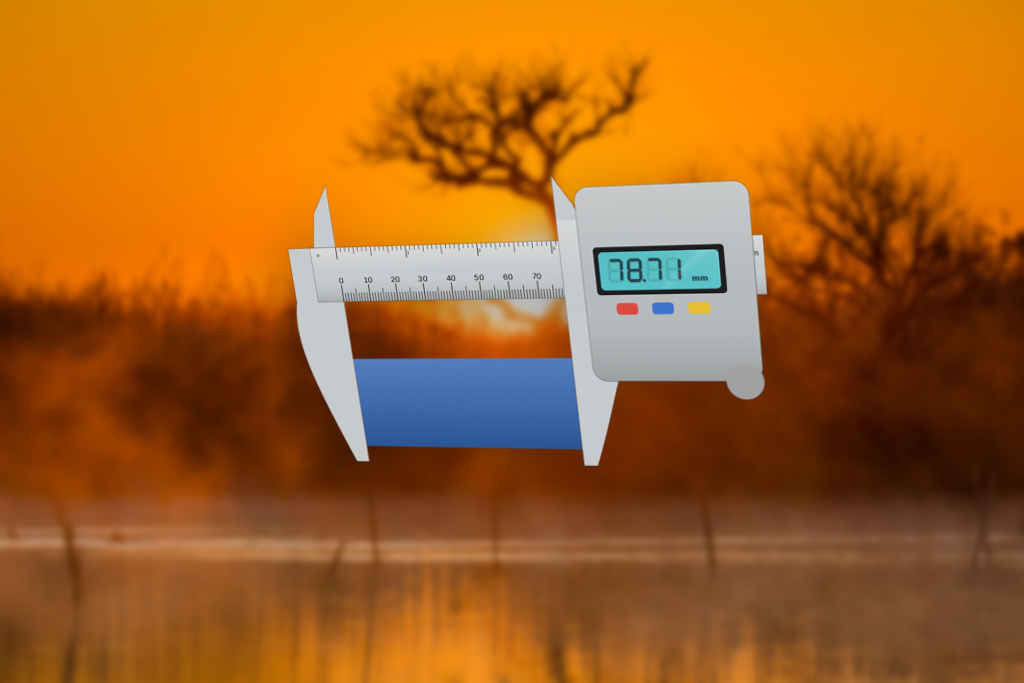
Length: mm 78.71
